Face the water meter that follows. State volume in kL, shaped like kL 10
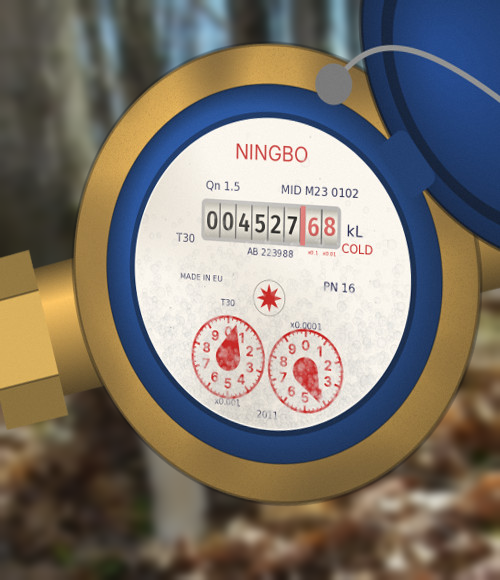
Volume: kL 4527.6804
